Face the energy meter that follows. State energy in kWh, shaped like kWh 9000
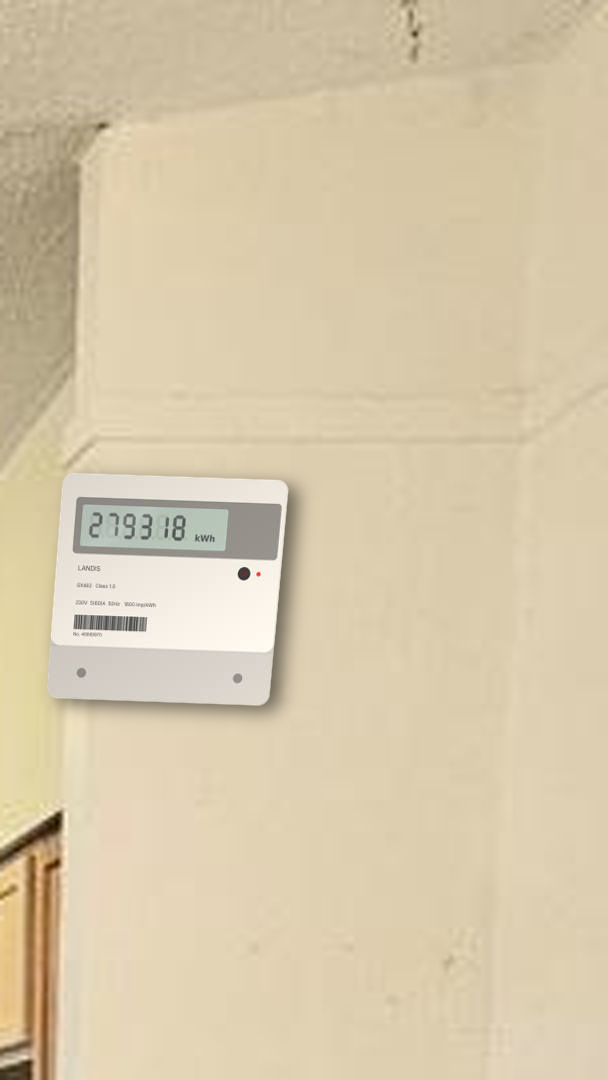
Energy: kWh 279318
